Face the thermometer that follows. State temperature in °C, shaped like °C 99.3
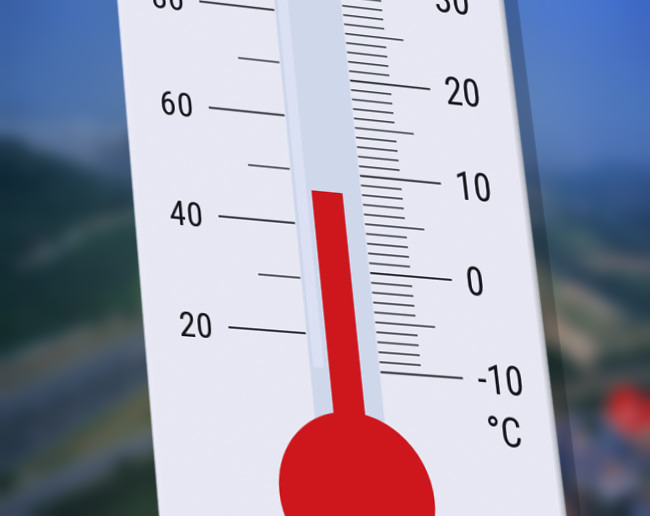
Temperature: °C 8
